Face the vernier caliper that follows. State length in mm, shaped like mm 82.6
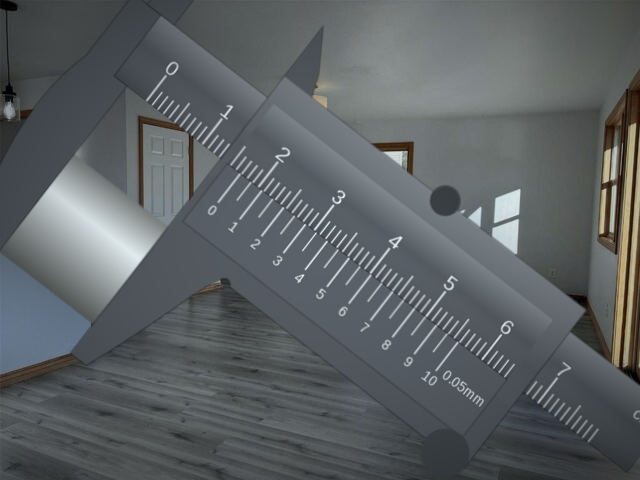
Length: mm 16.8
